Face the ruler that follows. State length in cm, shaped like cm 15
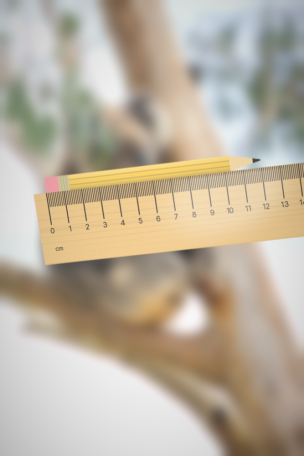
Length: cm 12
